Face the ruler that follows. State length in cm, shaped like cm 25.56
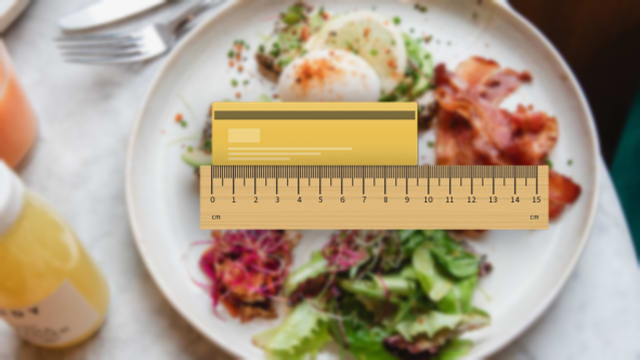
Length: cm 9.5
